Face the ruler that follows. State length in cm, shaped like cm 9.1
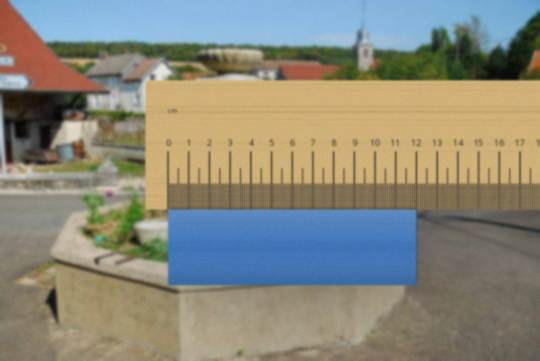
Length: cm 12
